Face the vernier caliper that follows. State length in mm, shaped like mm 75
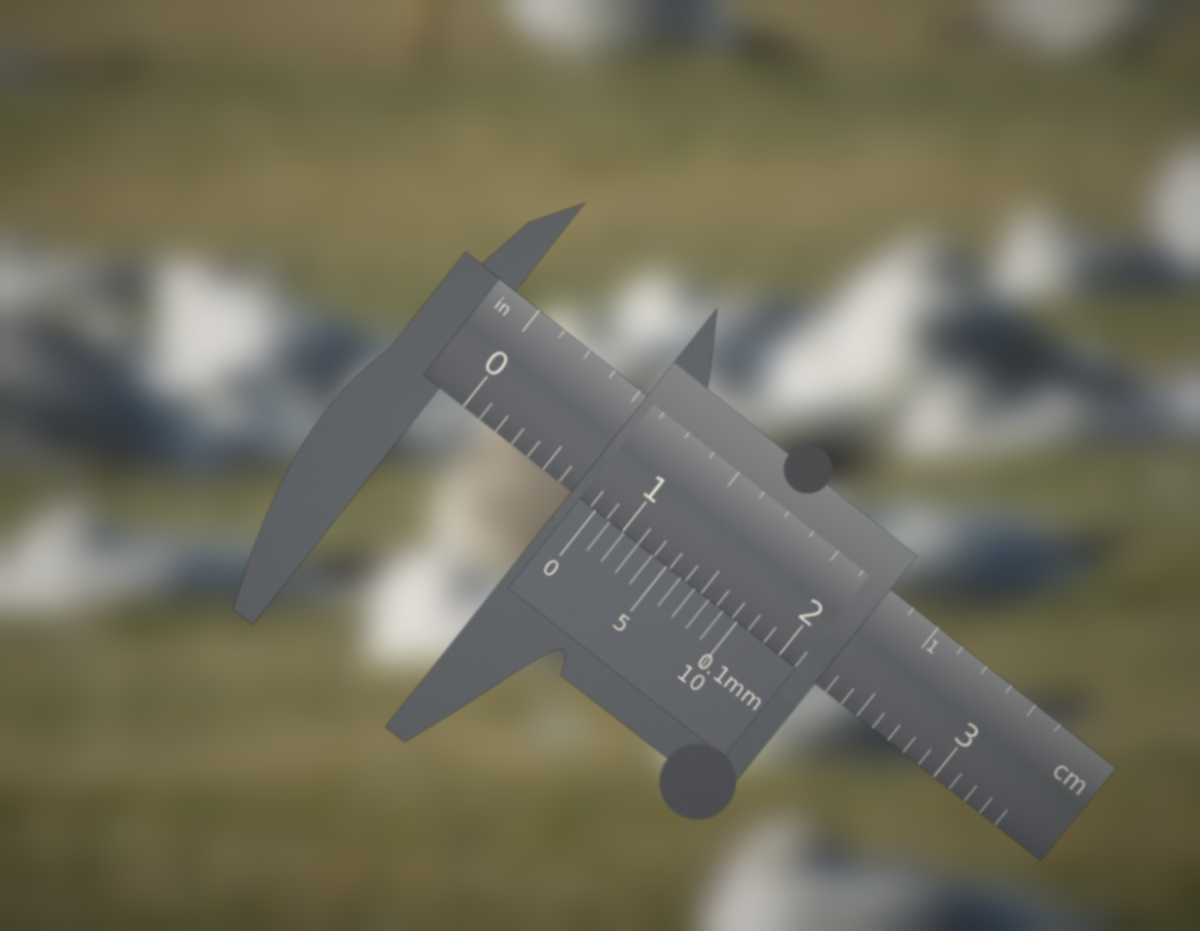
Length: mm 8.3
